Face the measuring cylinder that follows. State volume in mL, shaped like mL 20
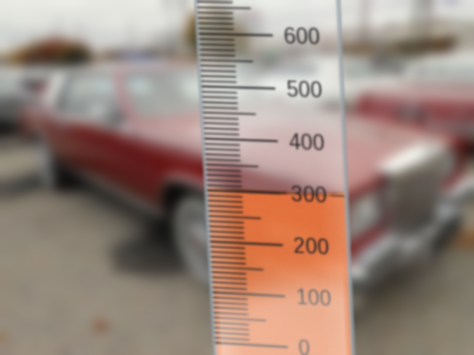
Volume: mL 300
